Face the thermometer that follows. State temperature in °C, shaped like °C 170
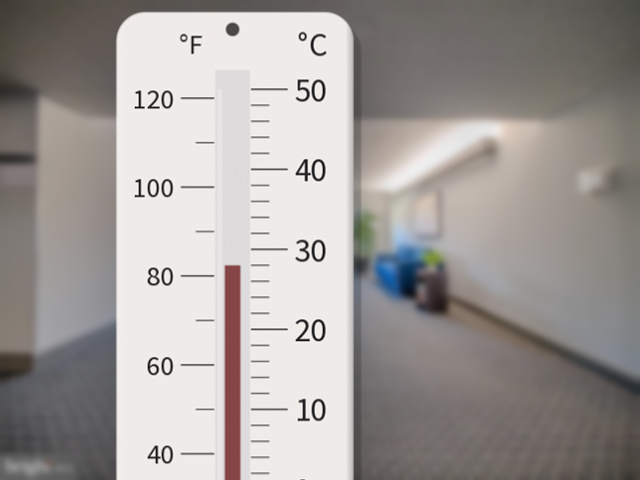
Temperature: °C 28
